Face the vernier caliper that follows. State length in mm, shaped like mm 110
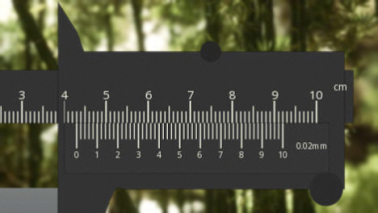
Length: mm 43.0
